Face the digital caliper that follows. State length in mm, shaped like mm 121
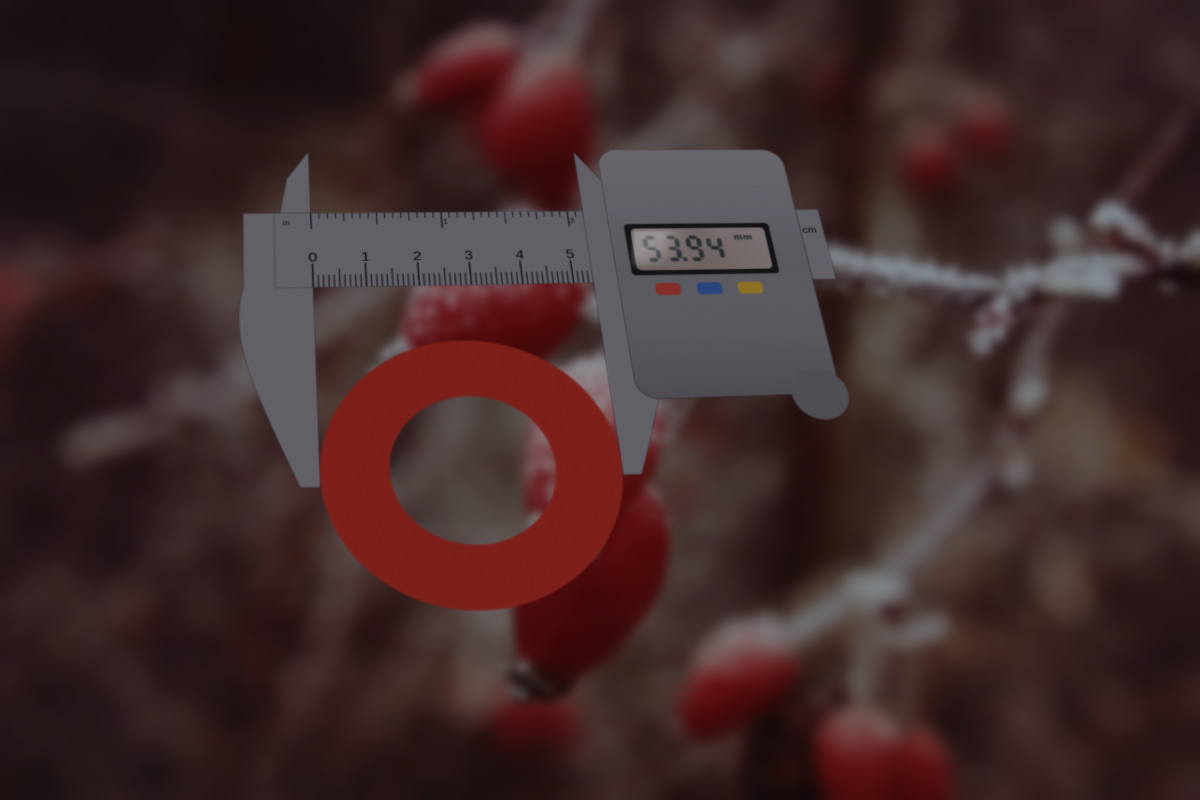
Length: mm 53.94
